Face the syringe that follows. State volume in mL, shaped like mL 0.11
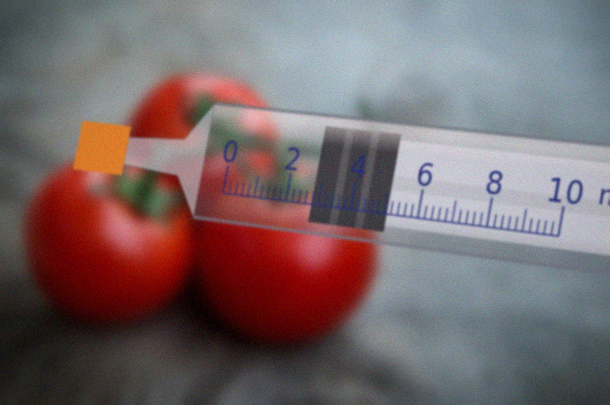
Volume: mL 2.8
